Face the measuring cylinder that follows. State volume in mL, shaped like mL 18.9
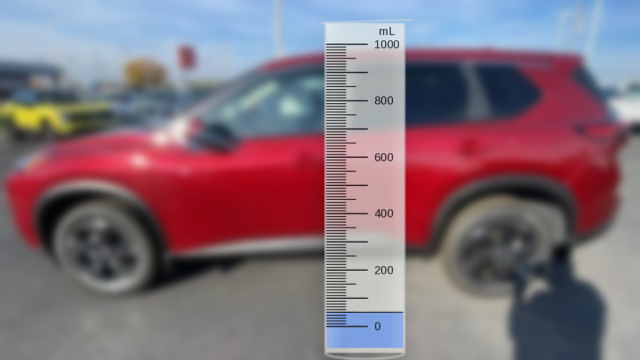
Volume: mL 50
